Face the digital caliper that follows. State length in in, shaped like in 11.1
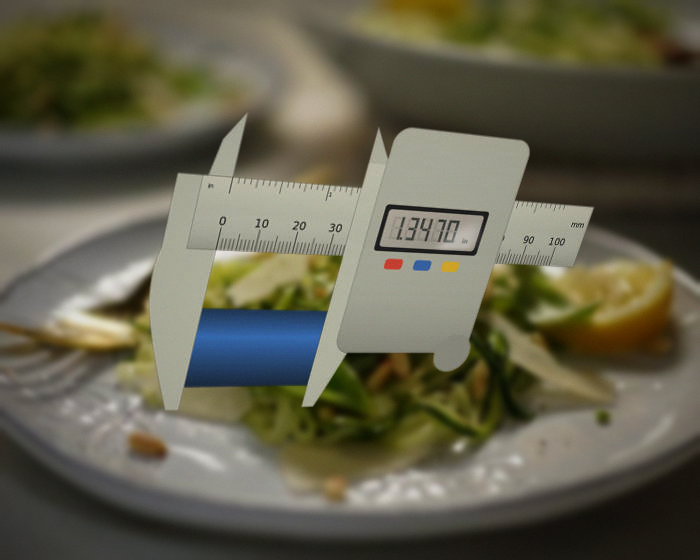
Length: in 1.3470
